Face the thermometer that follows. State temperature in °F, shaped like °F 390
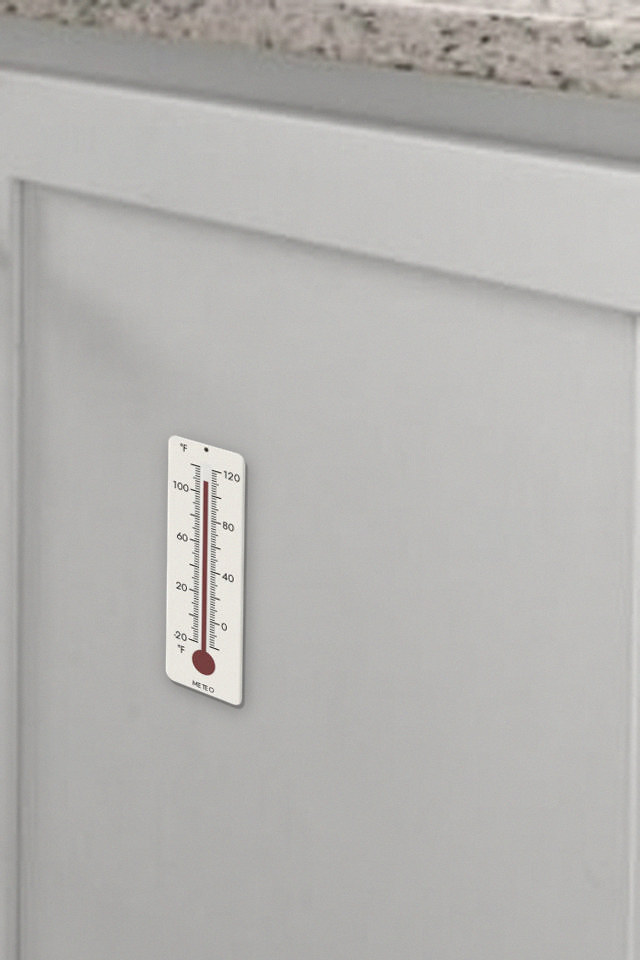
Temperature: °F 110
